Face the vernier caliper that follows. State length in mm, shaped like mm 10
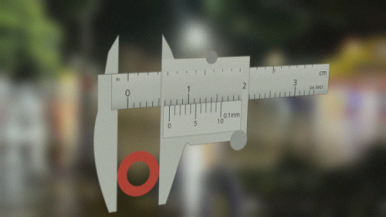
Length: mm 6.8
